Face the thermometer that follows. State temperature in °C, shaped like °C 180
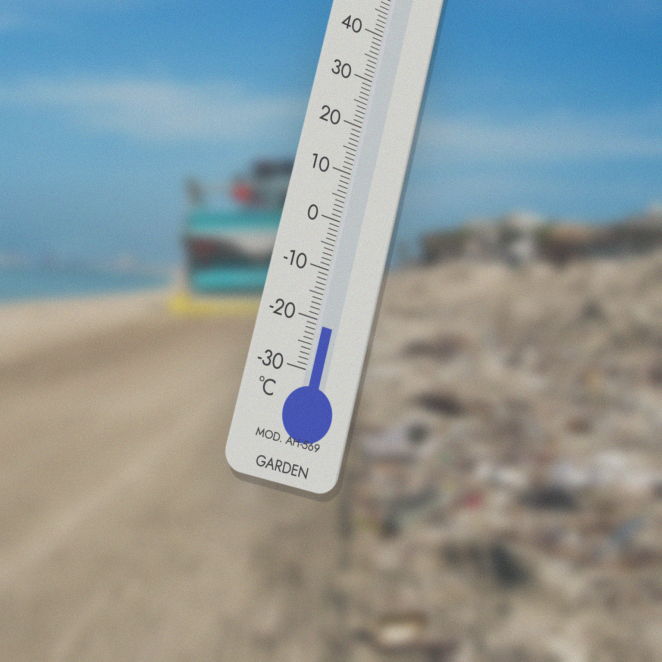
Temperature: °C -21
